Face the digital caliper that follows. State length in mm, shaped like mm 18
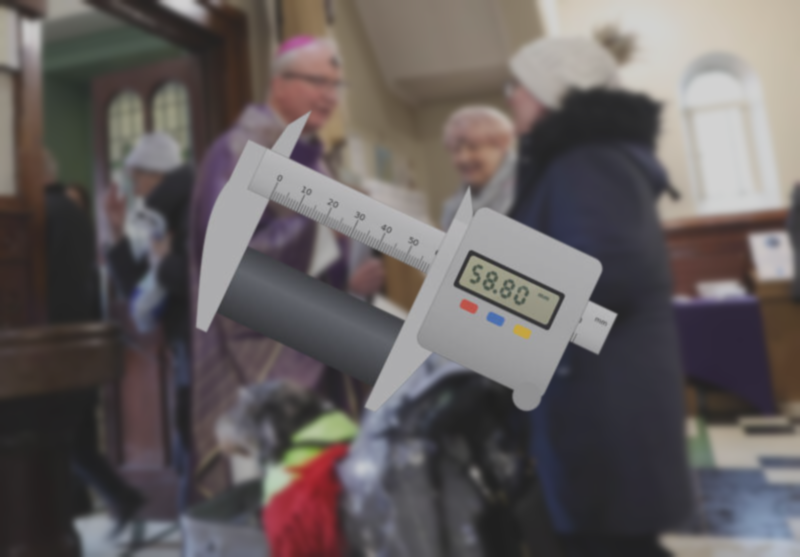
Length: mm 58.80
